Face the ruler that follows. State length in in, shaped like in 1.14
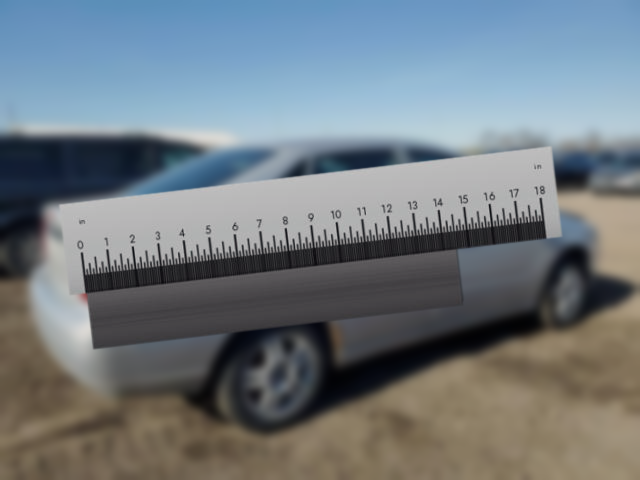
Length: in 14.5
